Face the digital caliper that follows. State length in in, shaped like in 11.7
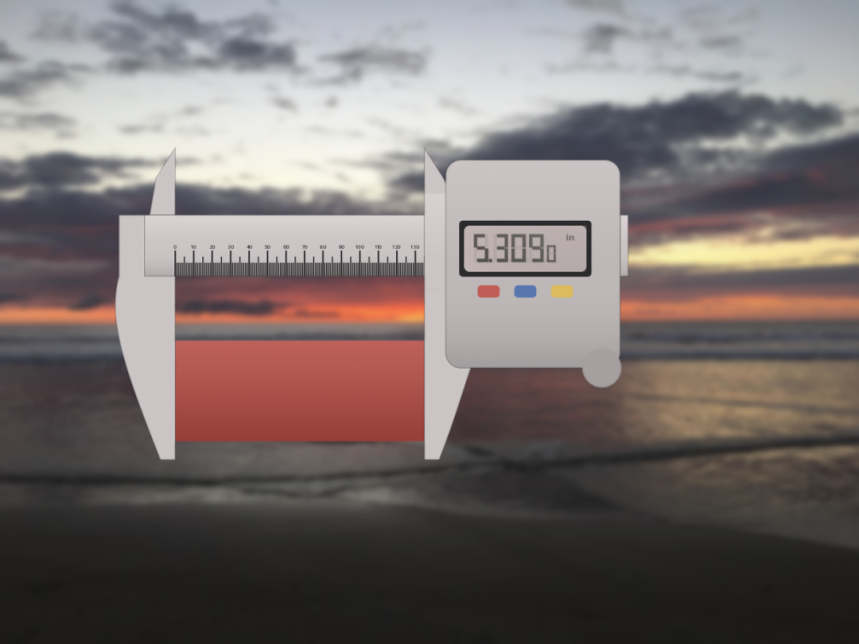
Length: in 5.3090
